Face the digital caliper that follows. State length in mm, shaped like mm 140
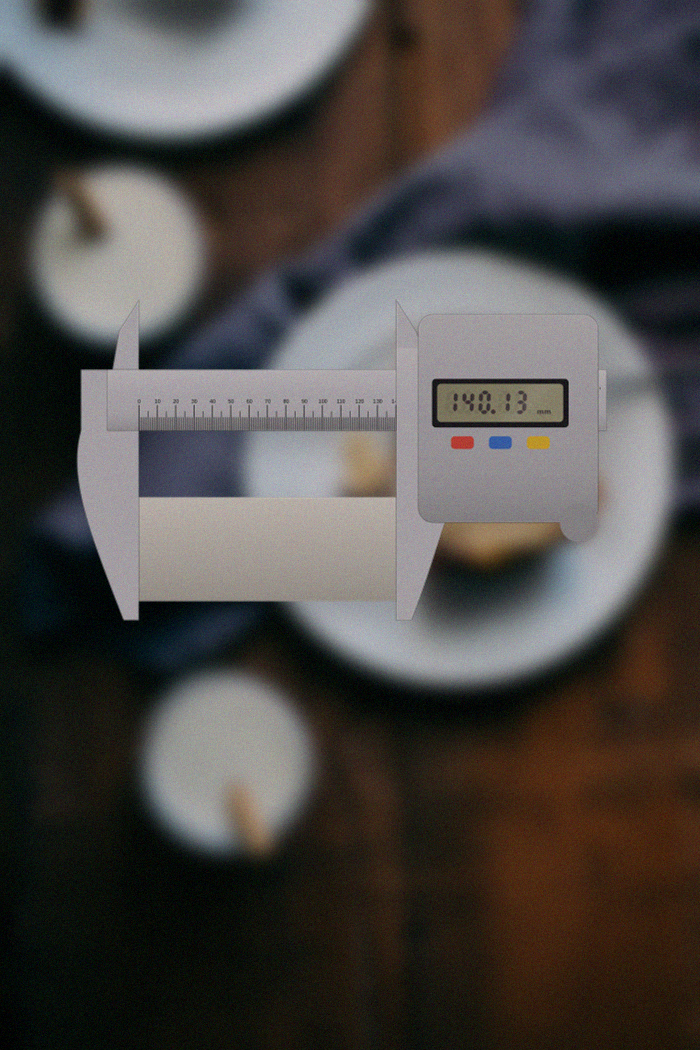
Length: mm 140.13
